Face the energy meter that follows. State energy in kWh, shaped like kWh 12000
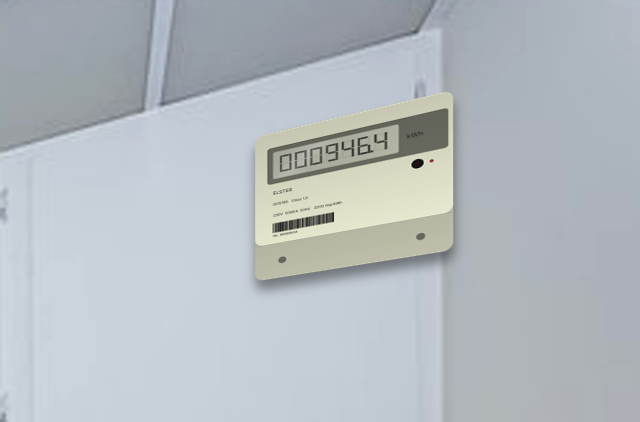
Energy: kWh 946.4
